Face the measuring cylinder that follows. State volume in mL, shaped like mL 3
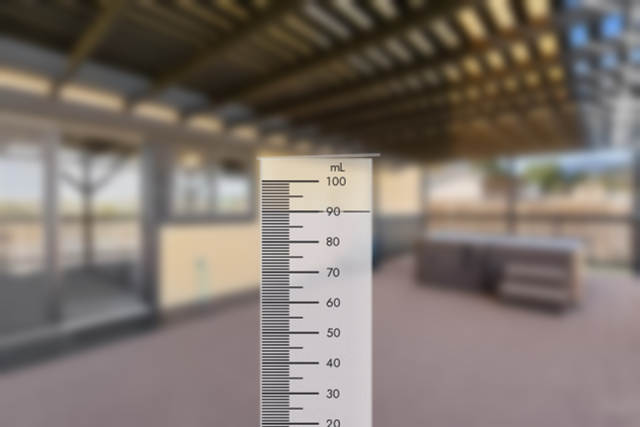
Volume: mL 90
